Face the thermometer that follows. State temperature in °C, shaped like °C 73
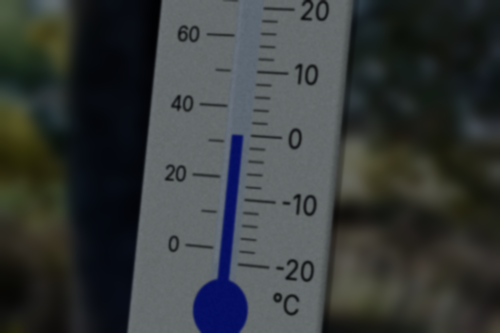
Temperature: °C 0
